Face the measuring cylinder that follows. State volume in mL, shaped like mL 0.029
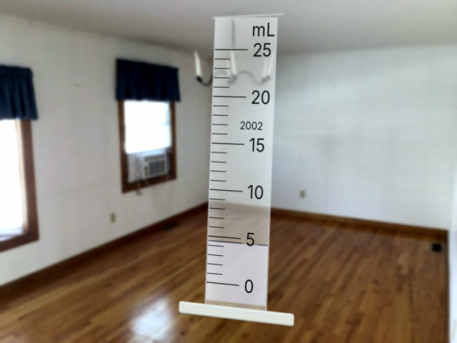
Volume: mL 4.5
